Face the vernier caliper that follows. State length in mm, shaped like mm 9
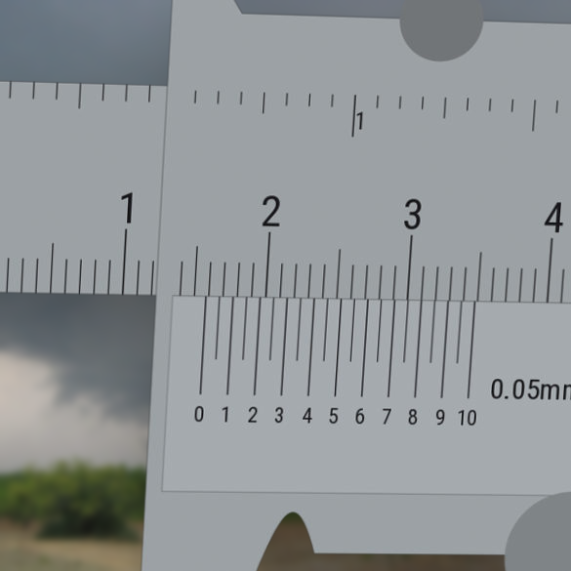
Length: mm 15.8
